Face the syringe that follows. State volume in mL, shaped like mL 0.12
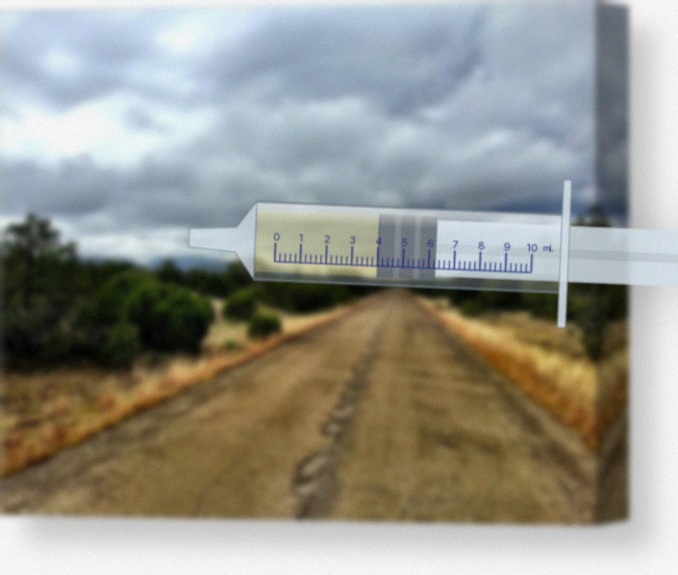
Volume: mL 4
